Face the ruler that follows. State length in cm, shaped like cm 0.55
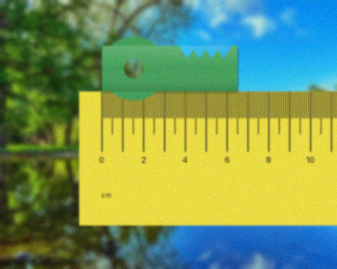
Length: cm 6.5
